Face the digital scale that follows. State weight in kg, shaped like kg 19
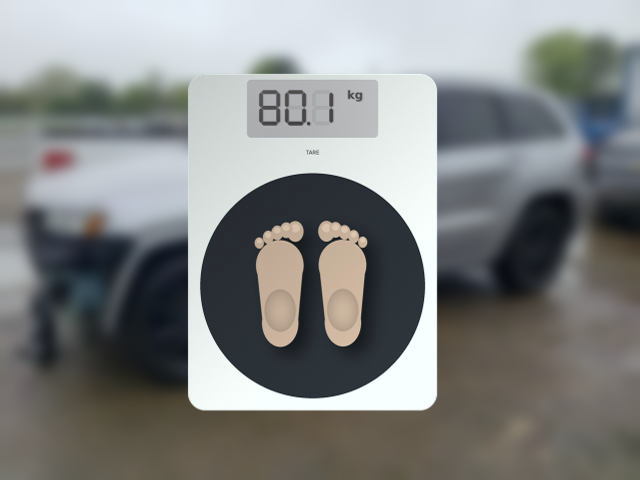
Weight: kg 80.1
